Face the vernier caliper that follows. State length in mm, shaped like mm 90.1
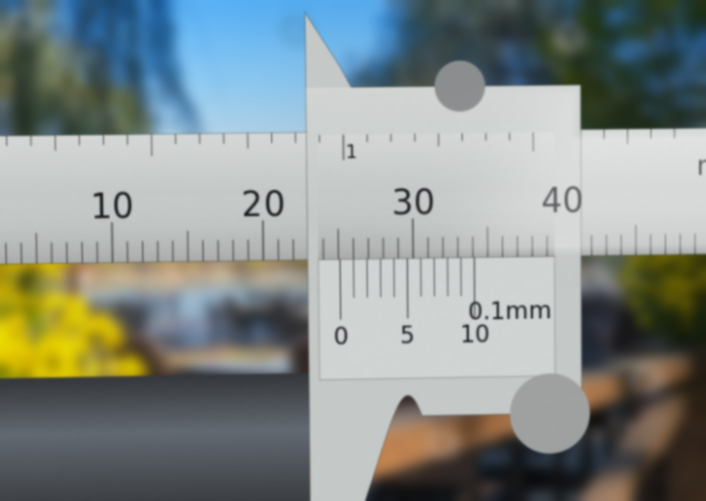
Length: mm 25.1
